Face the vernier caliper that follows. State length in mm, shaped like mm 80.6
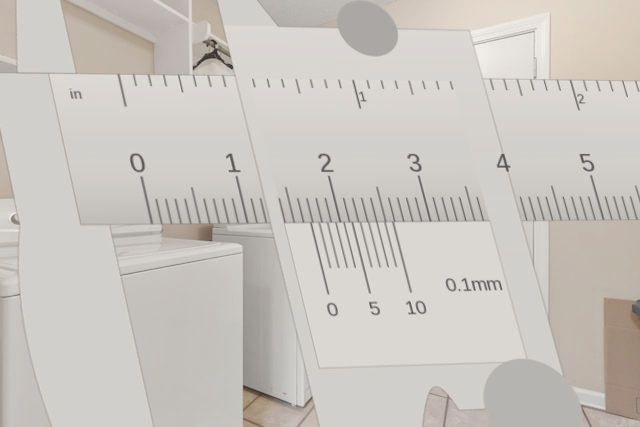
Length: mm 16.8
